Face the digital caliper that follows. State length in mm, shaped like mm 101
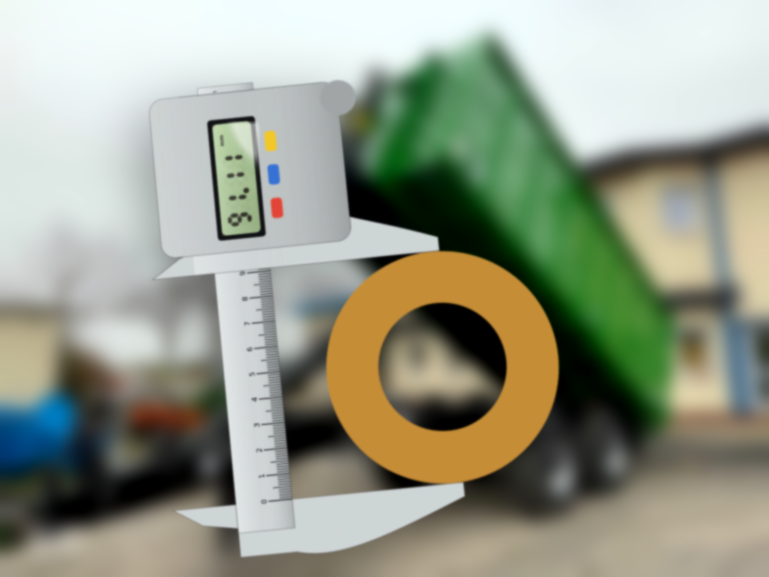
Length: mm 91.11
